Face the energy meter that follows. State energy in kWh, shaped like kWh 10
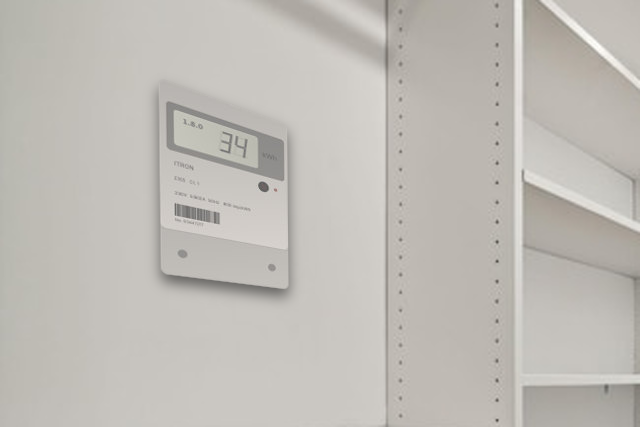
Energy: kWh 34
